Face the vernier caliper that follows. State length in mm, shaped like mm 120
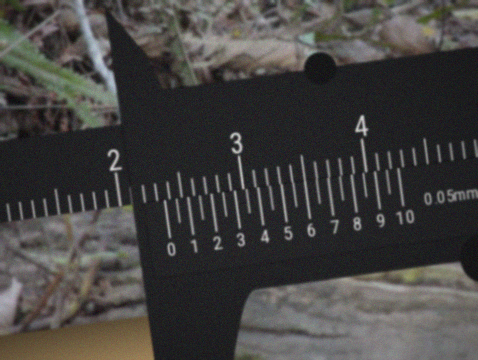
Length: mm 23.6
